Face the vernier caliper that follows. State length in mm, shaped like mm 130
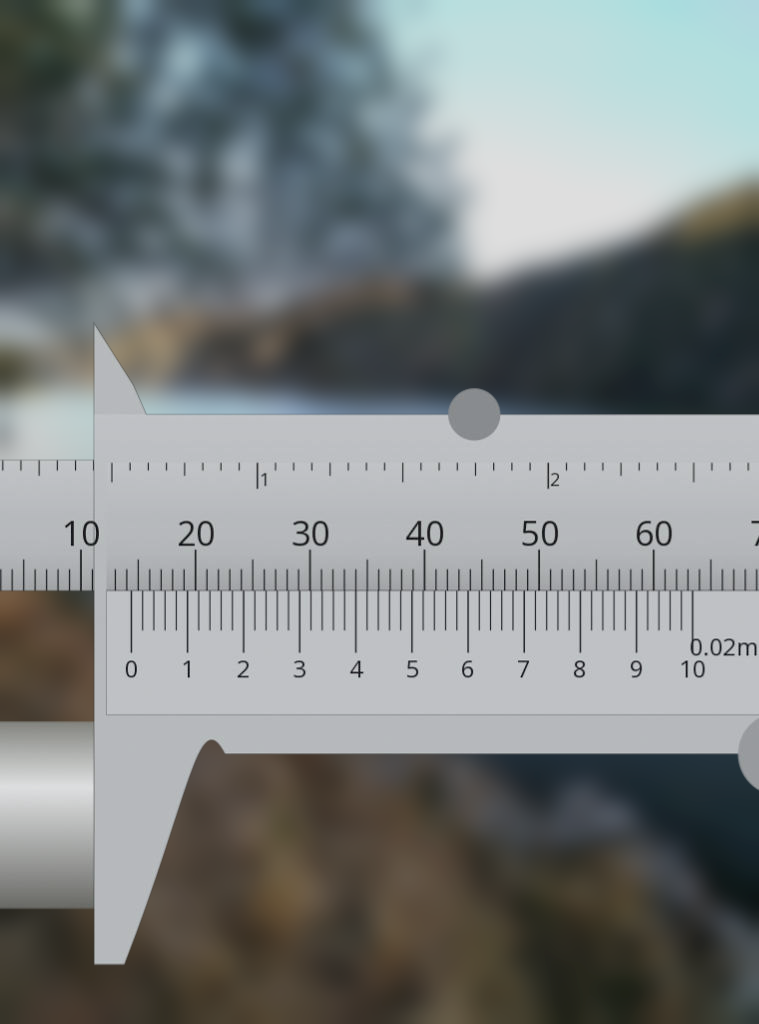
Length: mm 14.4
